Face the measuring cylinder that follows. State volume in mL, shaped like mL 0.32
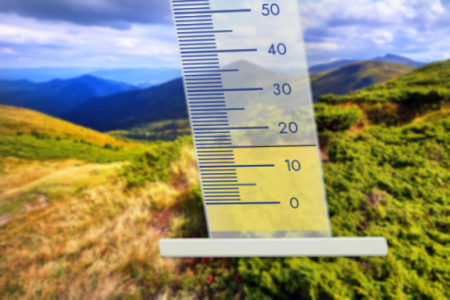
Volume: mL 15
